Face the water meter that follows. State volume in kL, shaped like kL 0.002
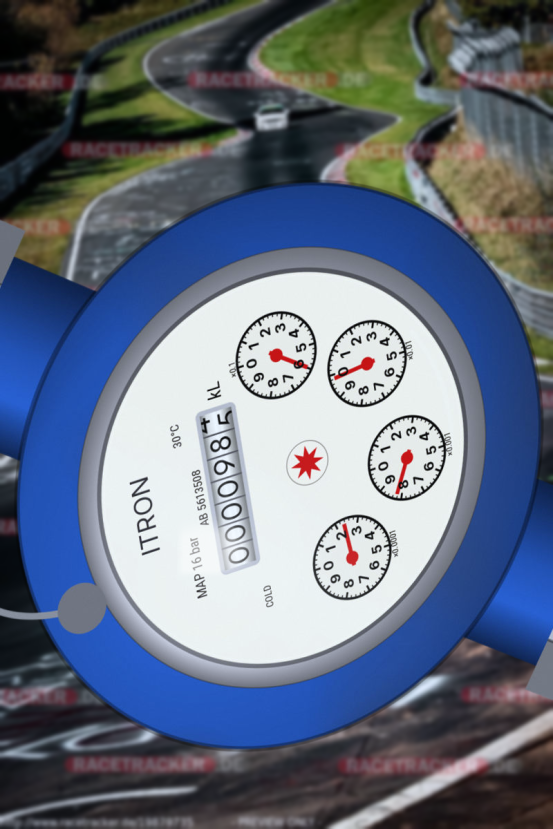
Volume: kL 984.5982
